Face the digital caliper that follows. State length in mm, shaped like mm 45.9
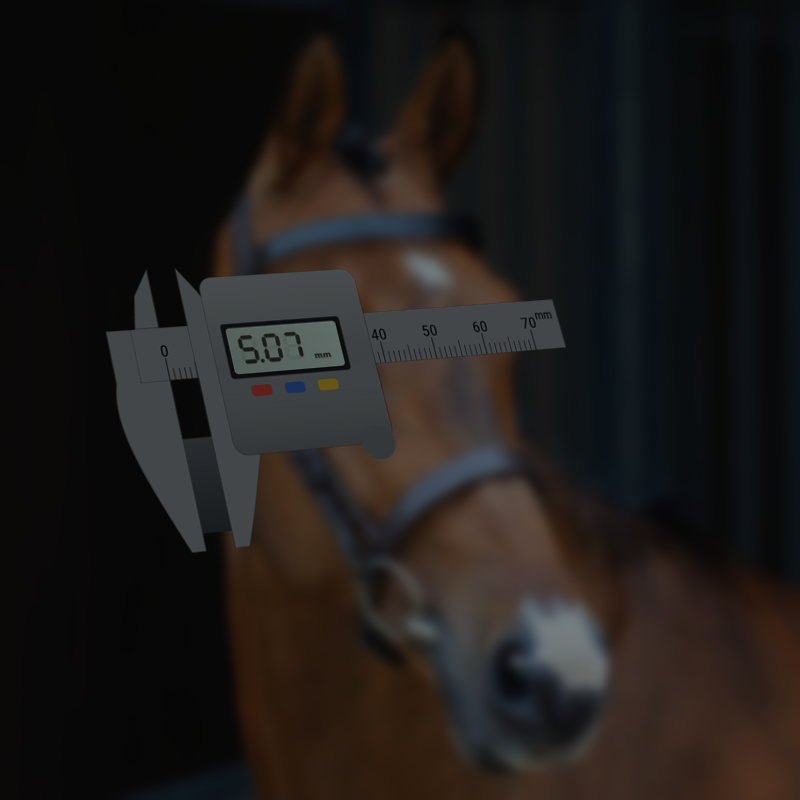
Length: mm 5.07
